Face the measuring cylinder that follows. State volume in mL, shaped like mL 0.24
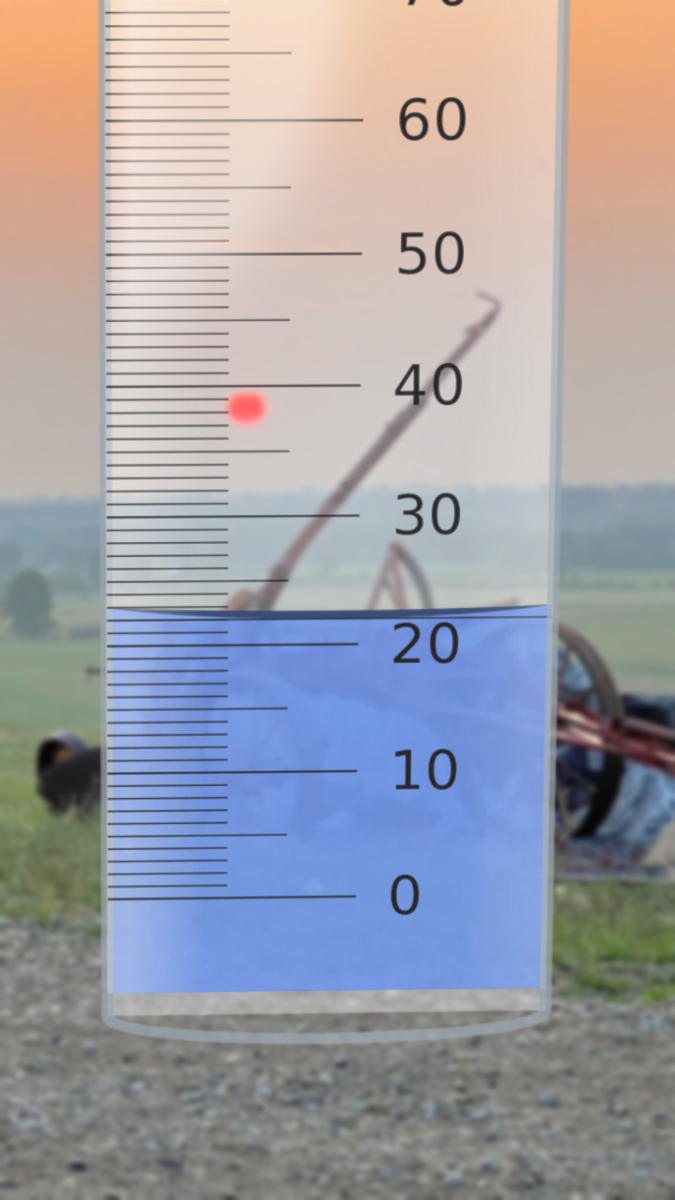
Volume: mL 22
